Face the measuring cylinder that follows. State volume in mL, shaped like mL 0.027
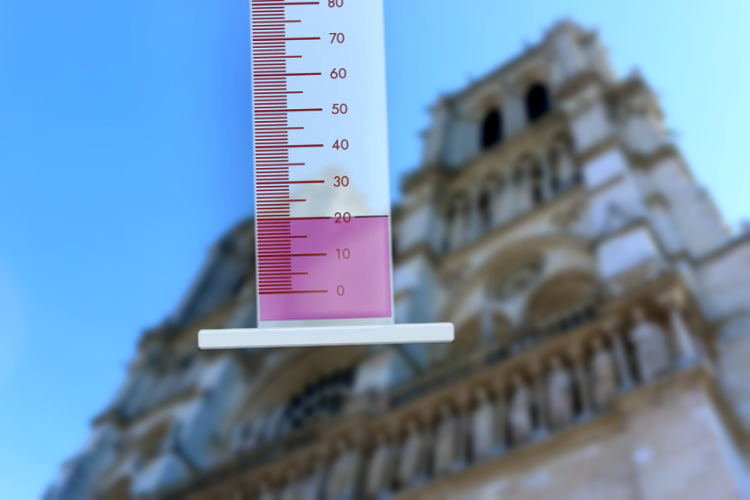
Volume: mL 20
